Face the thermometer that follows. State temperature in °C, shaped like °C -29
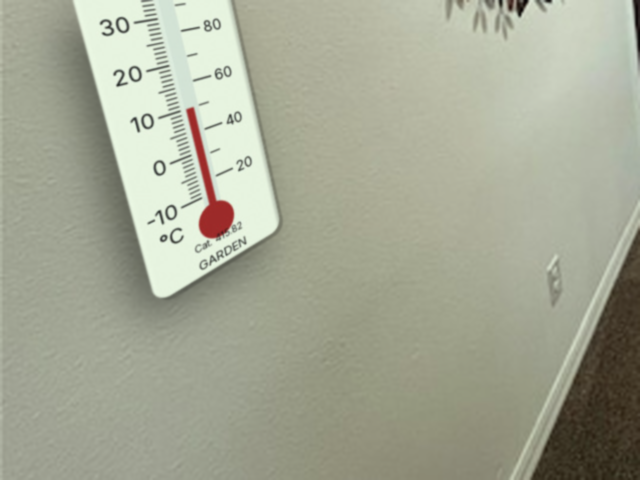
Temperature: °C 10
